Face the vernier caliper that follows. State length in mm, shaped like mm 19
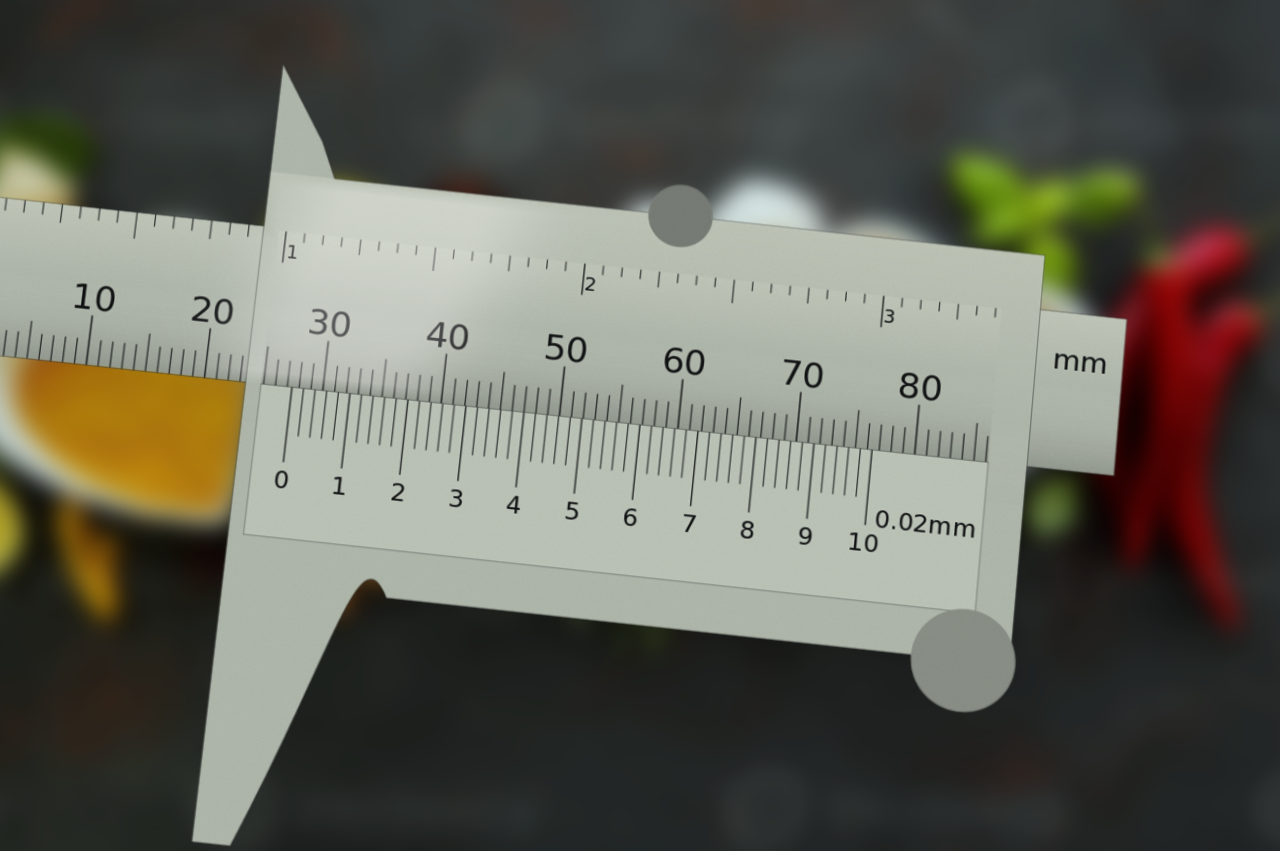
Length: mm 27.4
